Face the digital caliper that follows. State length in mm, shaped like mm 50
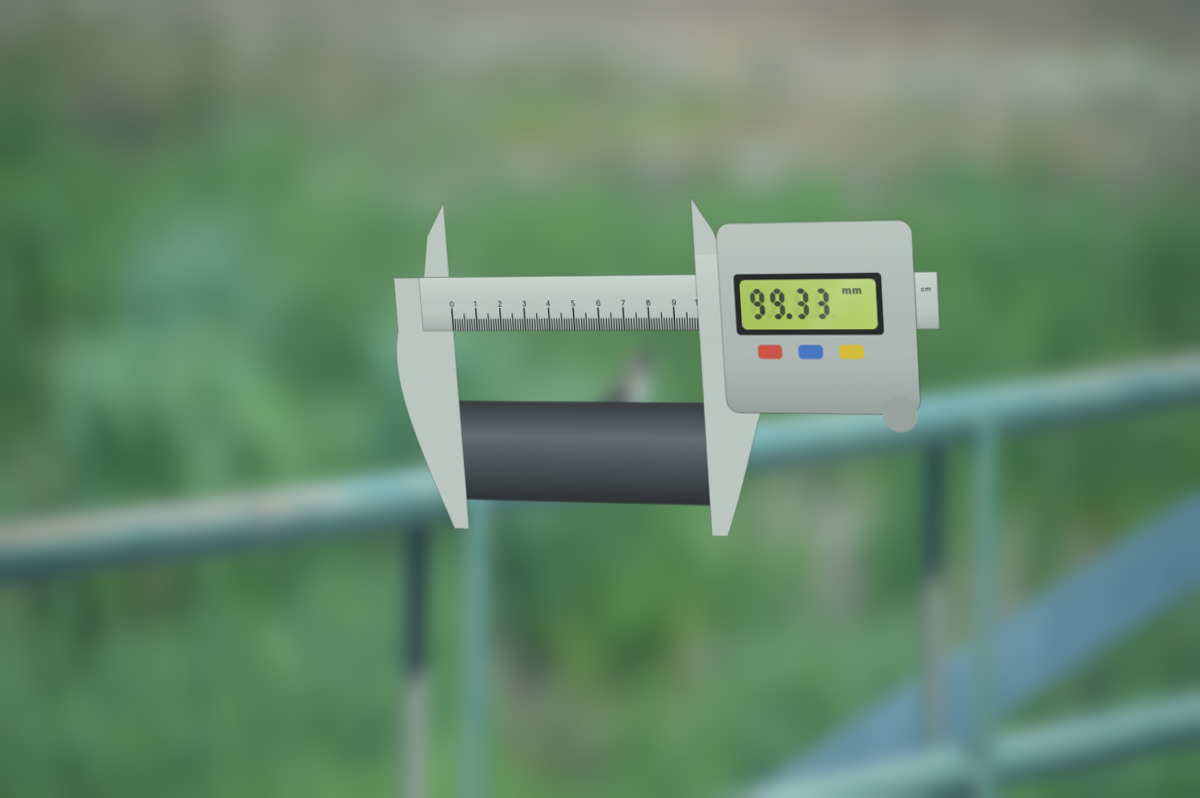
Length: mm 99.33
